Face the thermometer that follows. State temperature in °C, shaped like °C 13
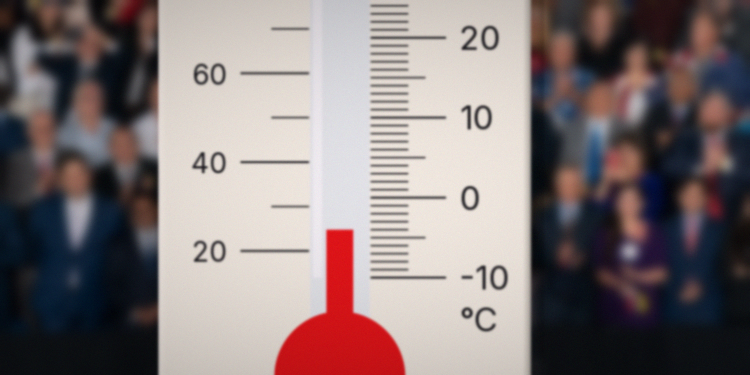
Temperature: °C -4
